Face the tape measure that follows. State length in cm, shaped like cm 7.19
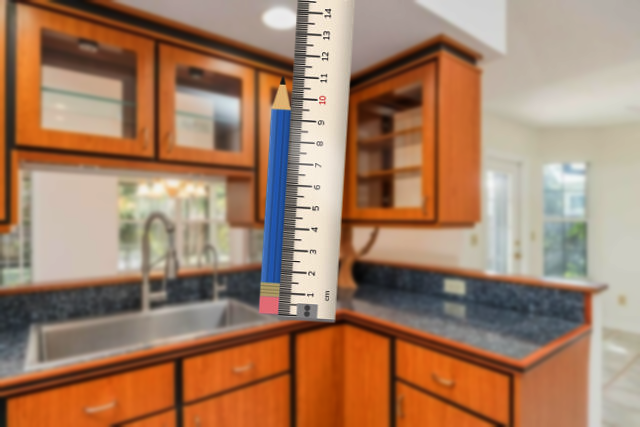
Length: cm 11
